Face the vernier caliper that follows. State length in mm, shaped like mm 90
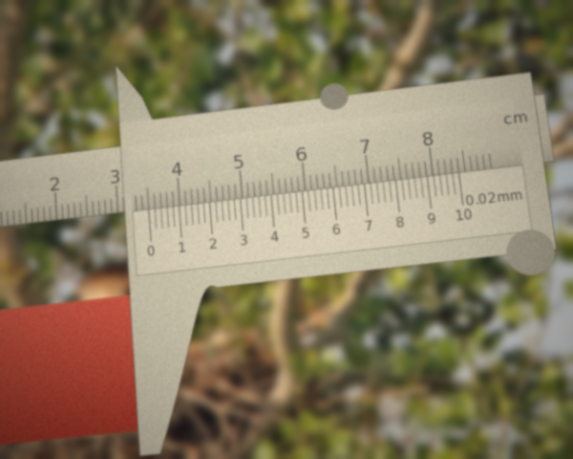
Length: mm 35.0
